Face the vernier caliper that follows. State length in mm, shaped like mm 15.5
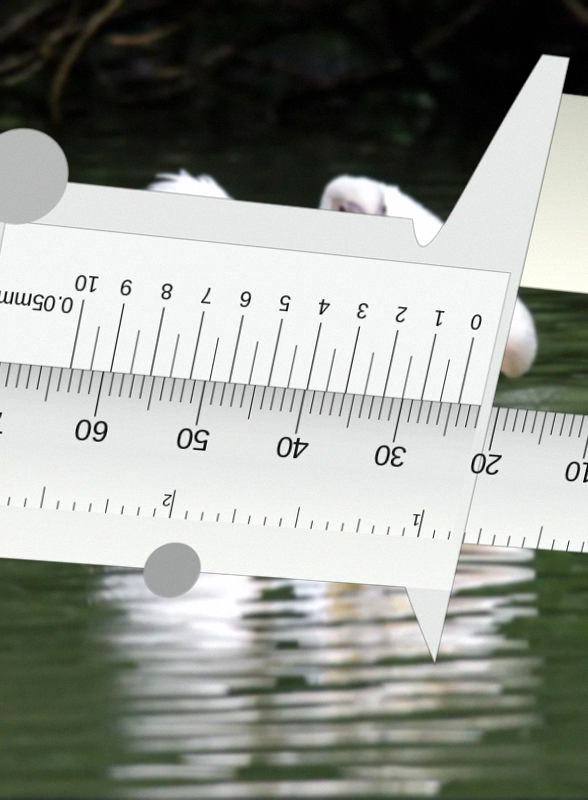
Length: mm 24.2
